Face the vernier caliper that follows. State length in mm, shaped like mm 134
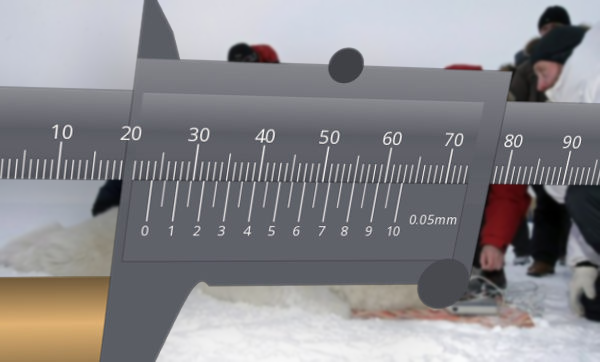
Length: mm 23.8
